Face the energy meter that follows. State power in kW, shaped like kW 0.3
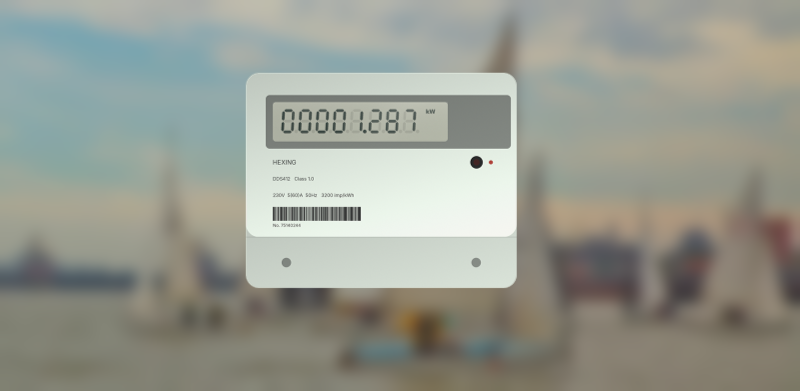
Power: kW 1.287
